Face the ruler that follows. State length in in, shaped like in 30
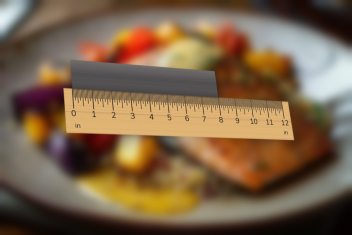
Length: in 8
